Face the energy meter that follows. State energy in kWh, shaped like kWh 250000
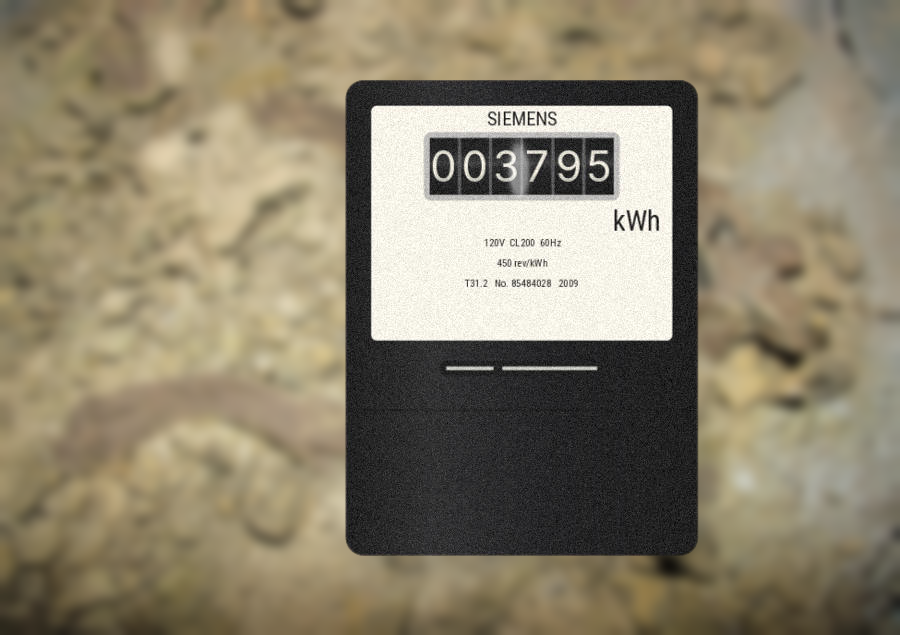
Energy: kWh 3795
